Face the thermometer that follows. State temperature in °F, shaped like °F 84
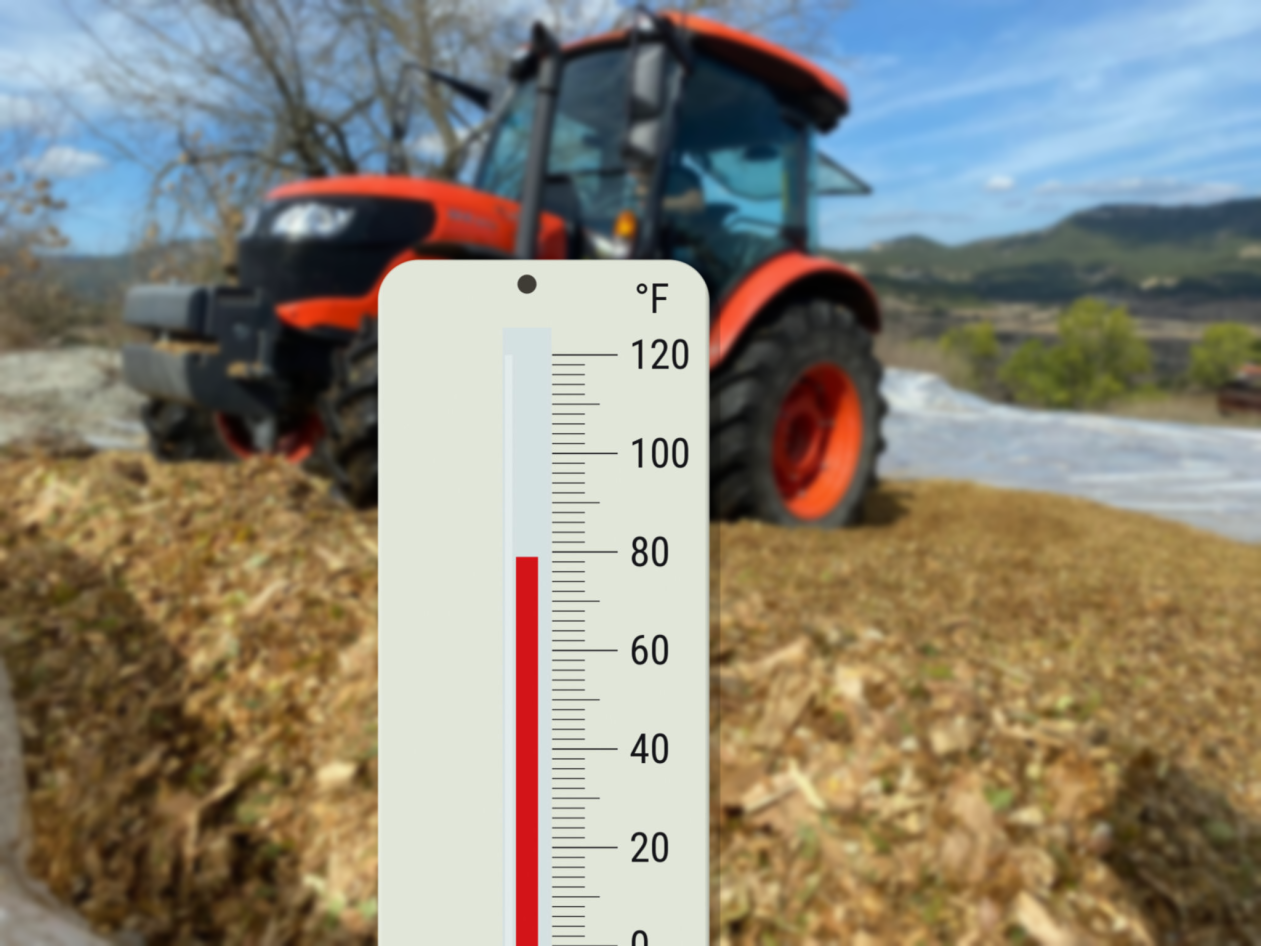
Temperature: °F 79
